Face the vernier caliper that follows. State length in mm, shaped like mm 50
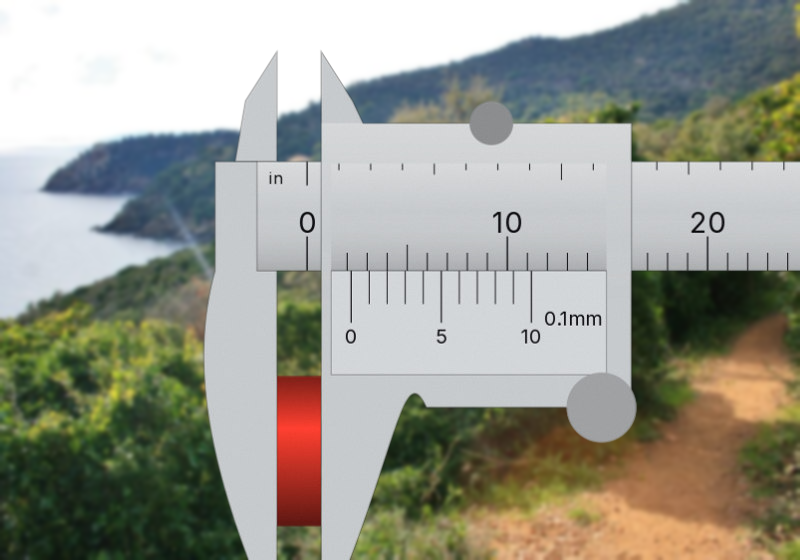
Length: mm 2.2
